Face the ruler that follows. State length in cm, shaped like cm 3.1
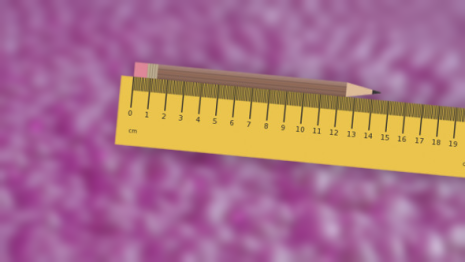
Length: cm 14.5
